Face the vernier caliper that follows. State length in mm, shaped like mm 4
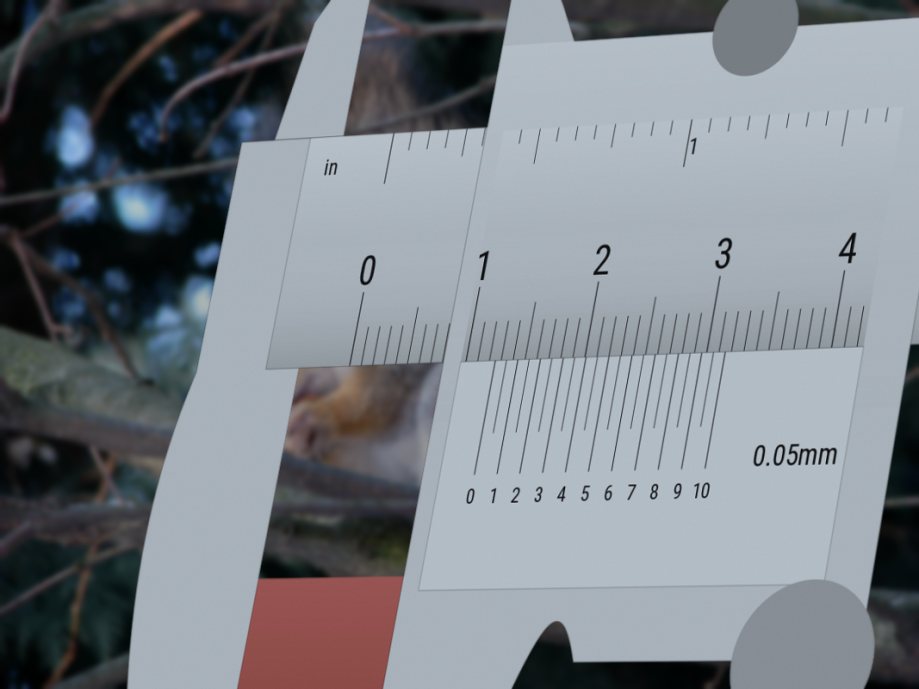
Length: mm 12.5
